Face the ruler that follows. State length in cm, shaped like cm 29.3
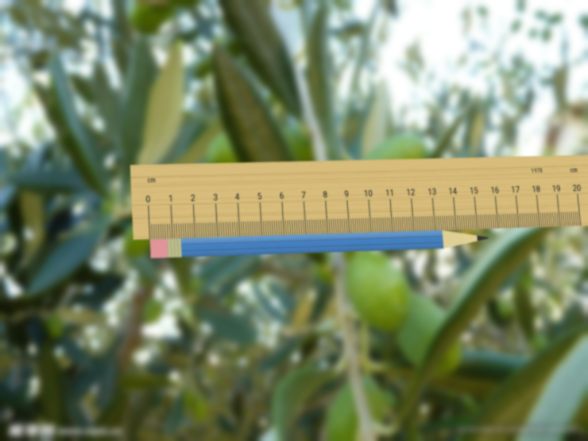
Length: cm 15.5
